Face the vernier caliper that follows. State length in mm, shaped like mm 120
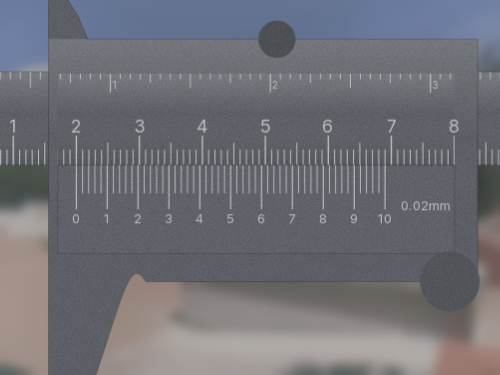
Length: mm 20.0
